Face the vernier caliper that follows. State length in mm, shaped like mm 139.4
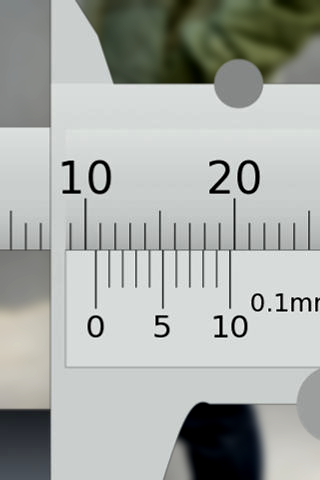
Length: mm 10.7
